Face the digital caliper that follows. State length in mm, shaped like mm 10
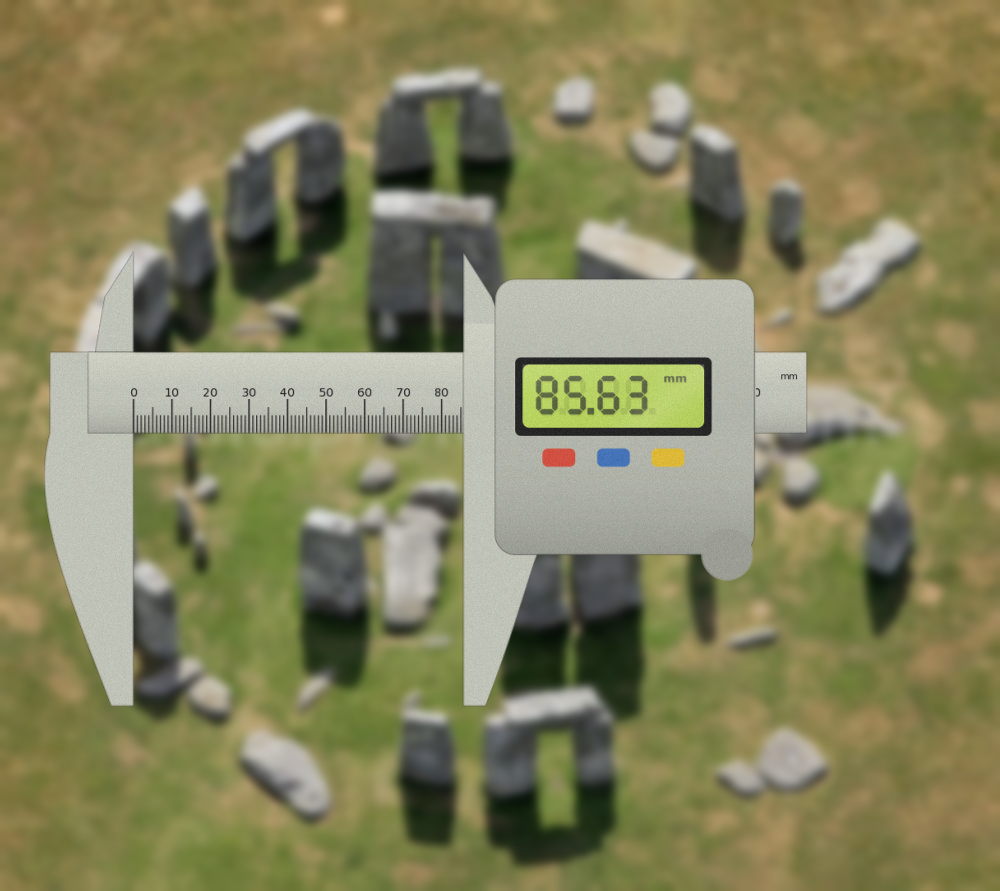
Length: mm 85.63
